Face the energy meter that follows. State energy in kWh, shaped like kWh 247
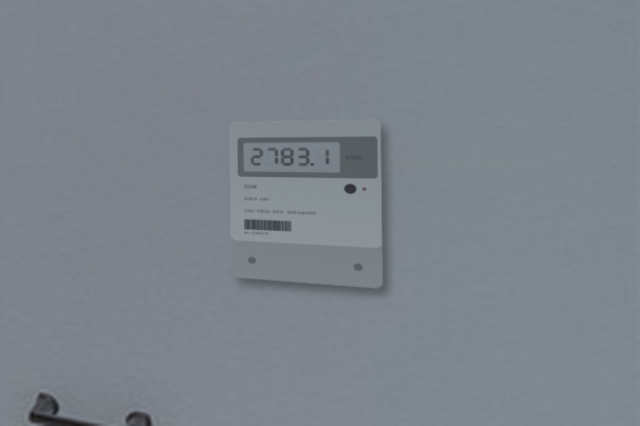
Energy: kWh 2783.1
